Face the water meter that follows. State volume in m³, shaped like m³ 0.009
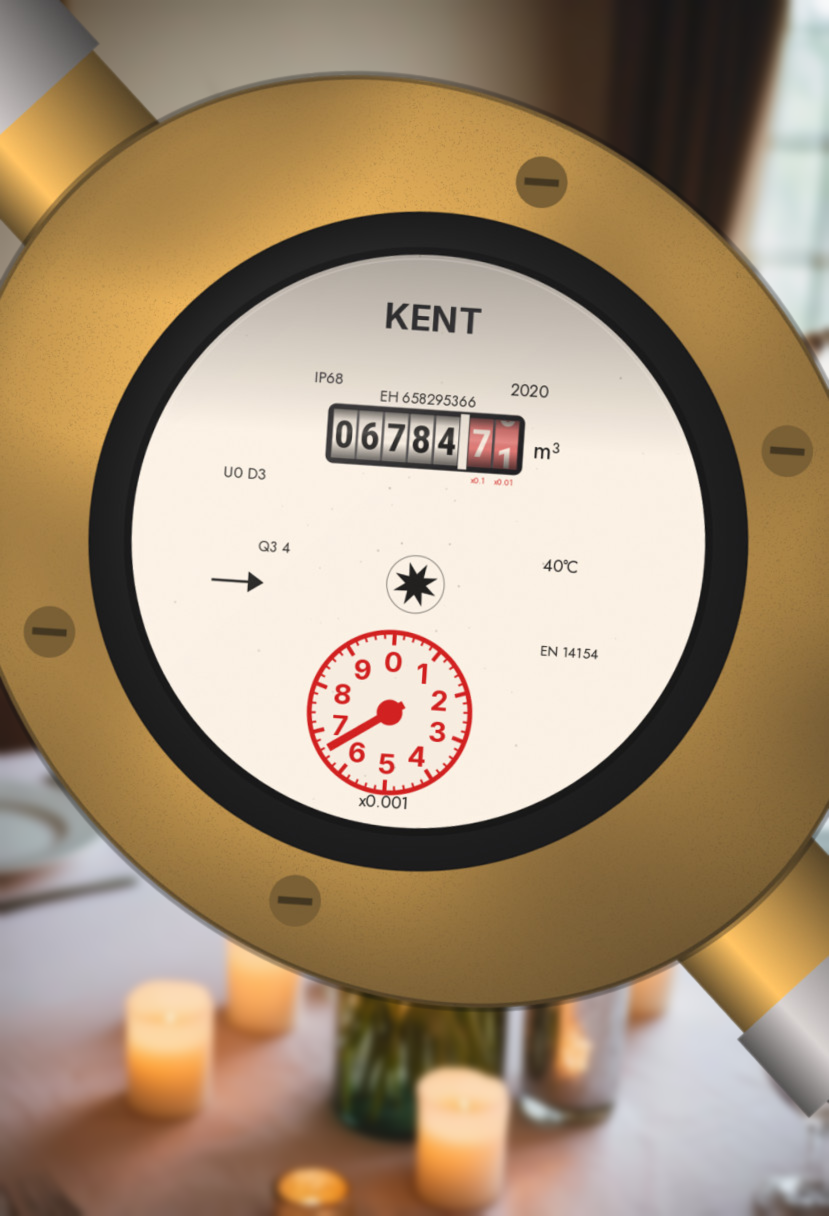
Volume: m³ 6784.706
